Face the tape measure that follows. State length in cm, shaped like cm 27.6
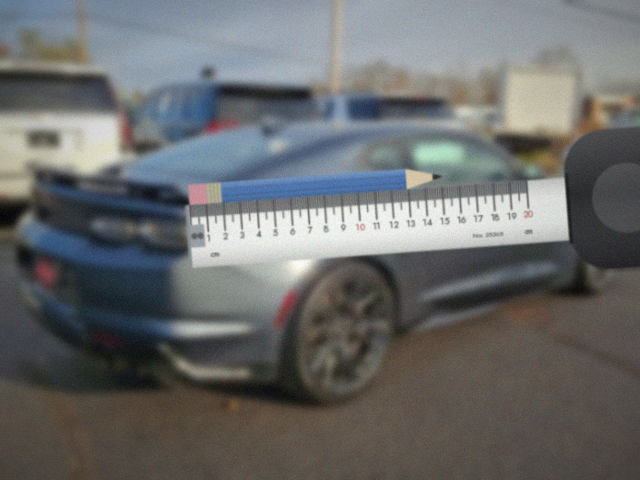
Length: cm 15
